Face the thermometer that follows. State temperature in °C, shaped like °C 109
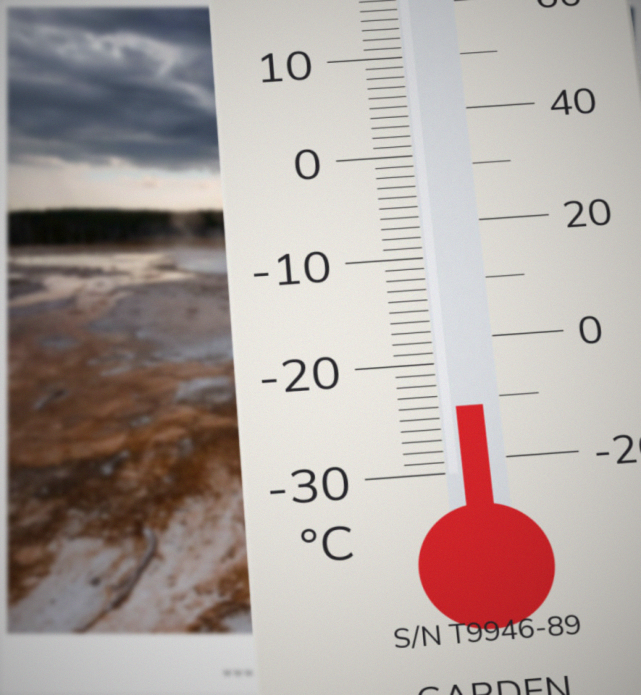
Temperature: °C -24
